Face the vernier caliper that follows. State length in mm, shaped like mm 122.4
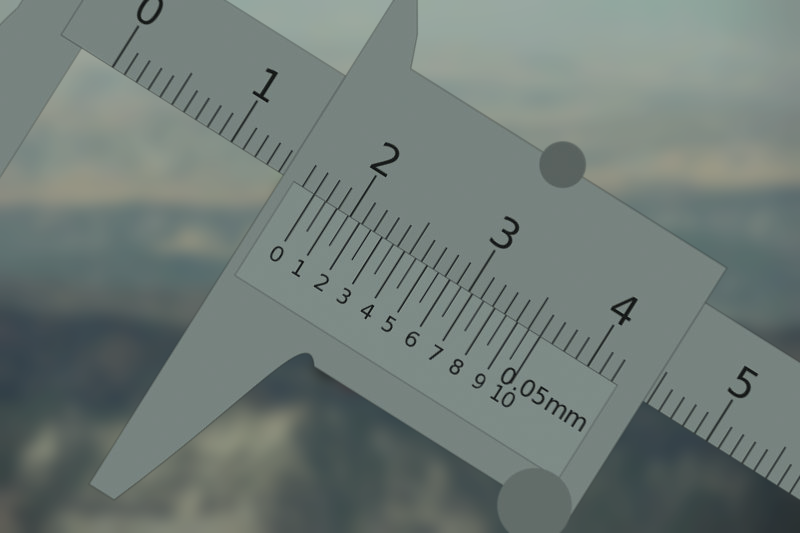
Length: mm 17.0
